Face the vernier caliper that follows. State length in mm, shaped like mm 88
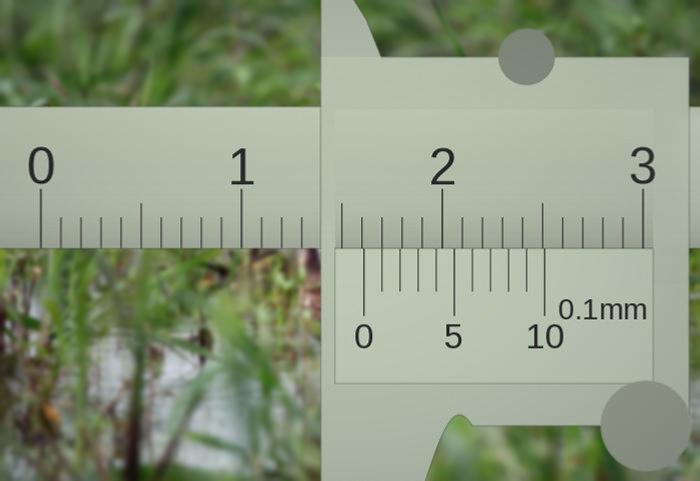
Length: mm 16.1
